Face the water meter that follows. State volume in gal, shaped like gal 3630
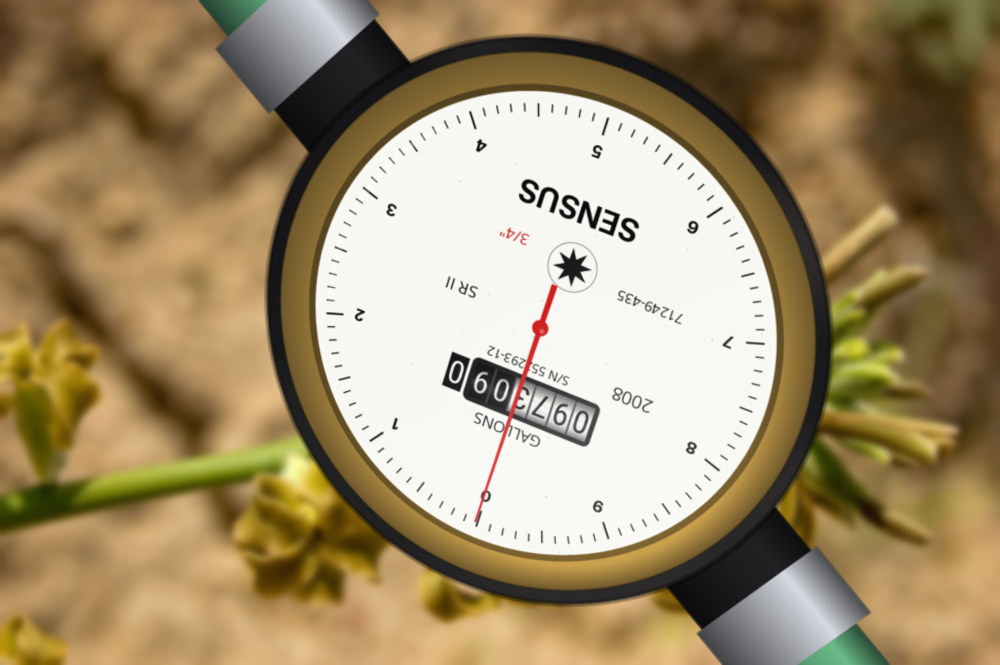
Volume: gal 973090.0
